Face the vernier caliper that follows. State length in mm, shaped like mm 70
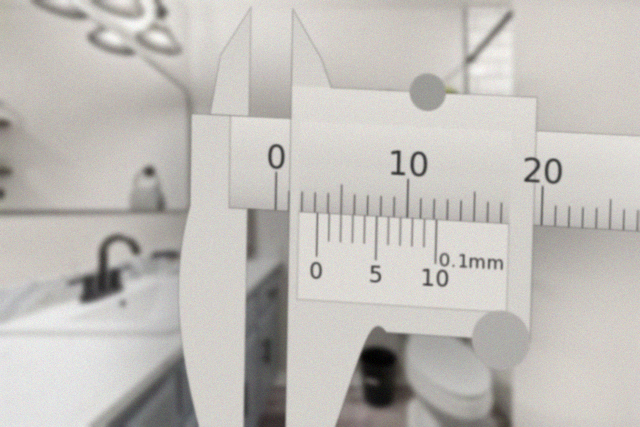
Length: mm 3.2
